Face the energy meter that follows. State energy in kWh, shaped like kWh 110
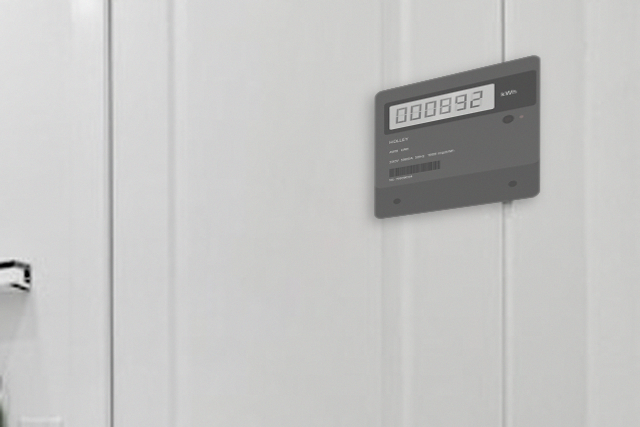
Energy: kWh 892
